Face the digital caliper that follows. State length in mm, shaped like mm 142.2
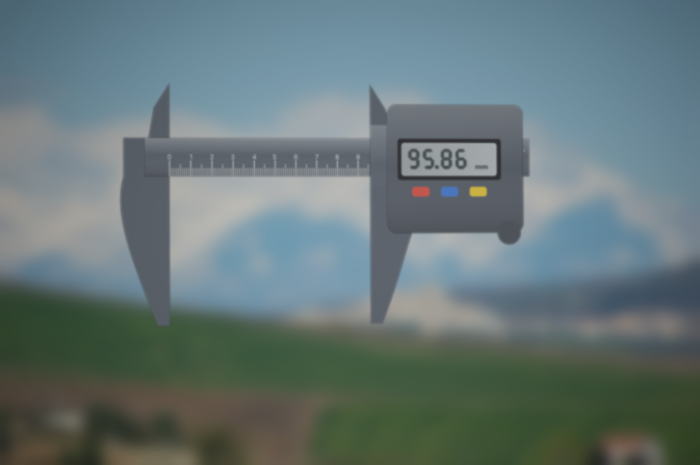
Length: mm 95.86
